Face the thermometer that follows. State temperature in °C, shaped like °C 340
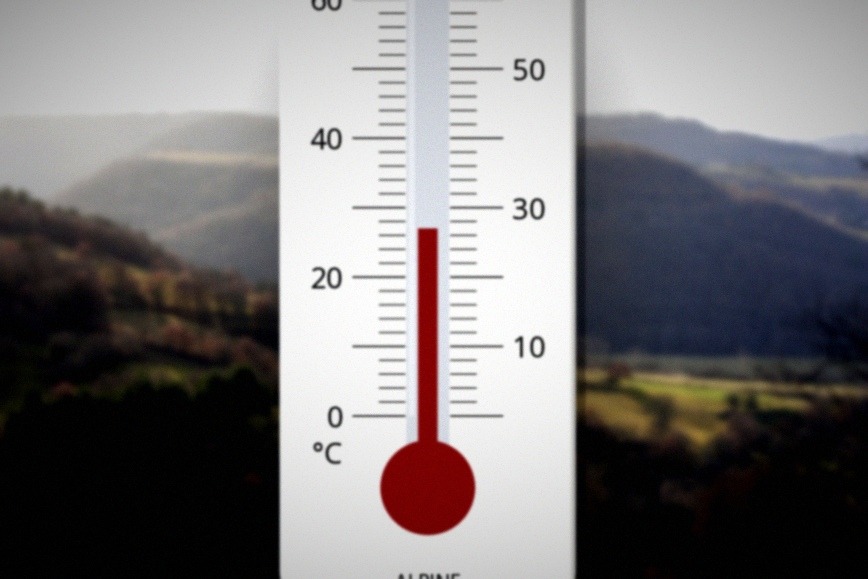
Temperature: °C 27
